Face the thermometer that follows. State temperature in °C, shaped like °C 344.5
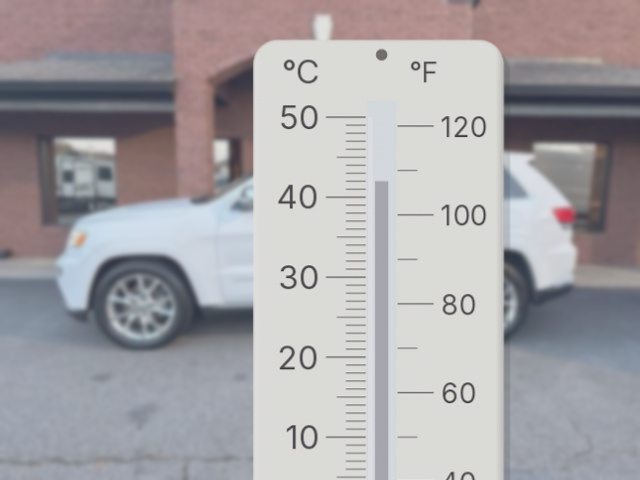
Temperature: °C 42
